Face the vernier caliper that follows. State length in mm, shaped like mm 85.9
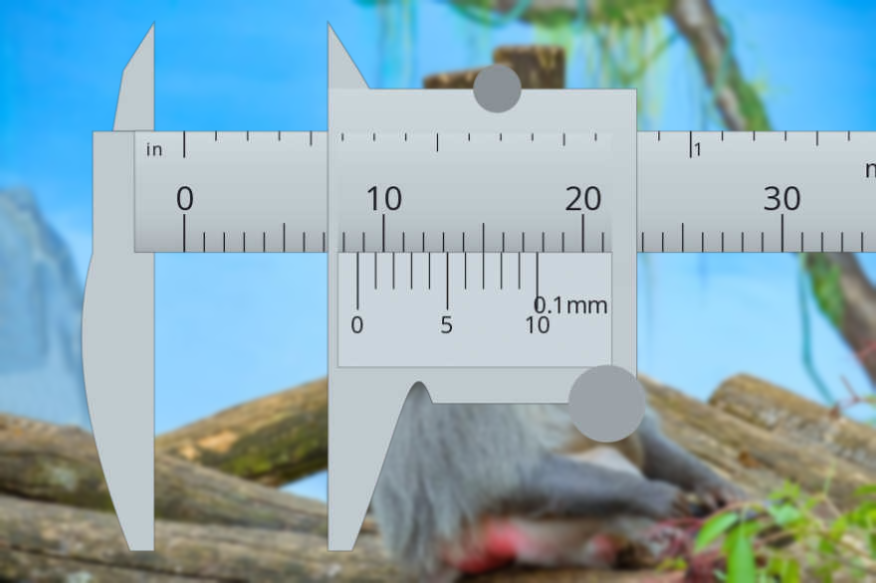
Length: mm 8.7
